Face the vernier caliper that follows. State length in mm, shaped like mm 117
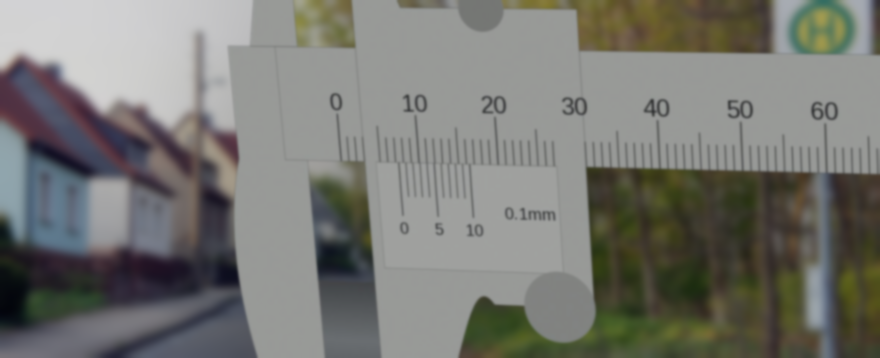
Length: mm 7.4
